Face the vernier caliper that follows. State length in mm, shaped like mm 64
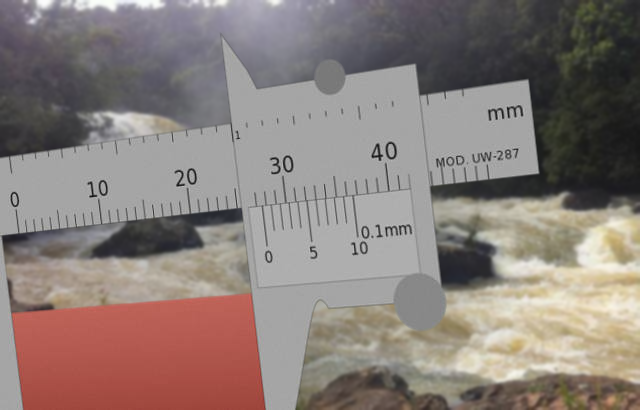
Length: mm 27.6
